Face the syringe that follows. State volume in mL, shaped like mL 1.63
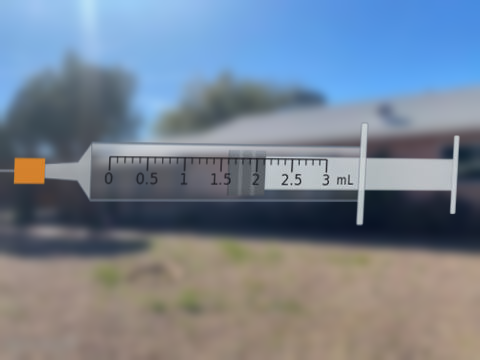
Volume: mL 1.6
